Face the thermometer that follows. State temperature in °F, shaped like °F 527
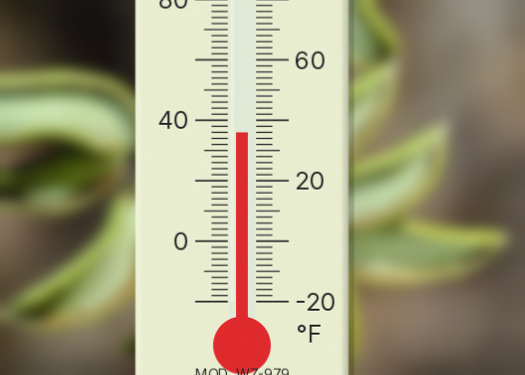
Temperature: °F 36
